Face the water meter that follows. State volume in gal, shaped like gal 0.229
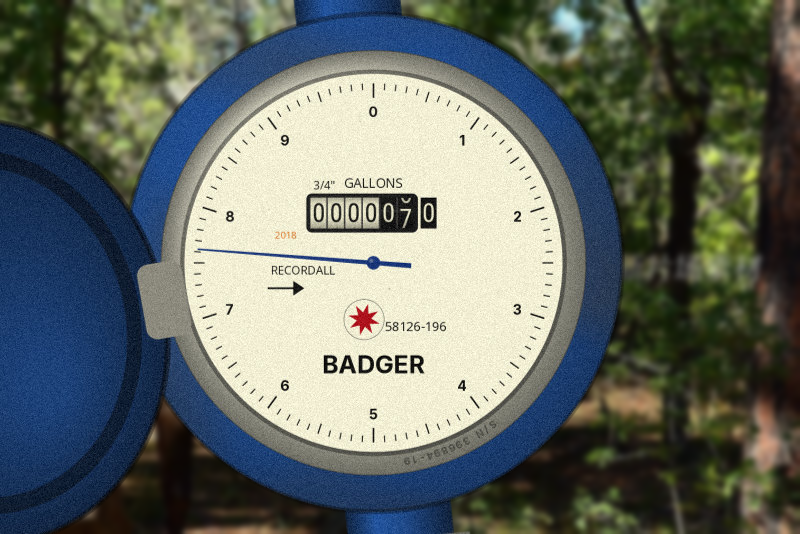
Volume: gal 67.6
